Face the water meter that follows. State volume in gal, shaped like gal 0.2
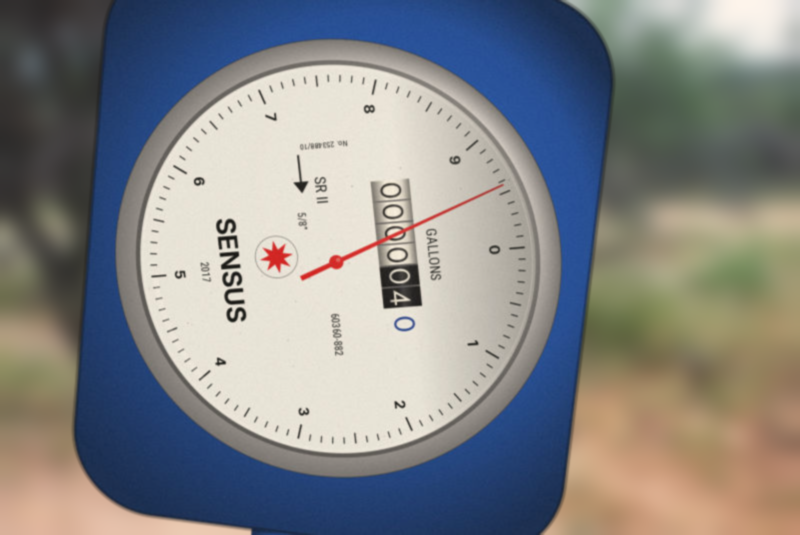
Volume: gal 39.4
